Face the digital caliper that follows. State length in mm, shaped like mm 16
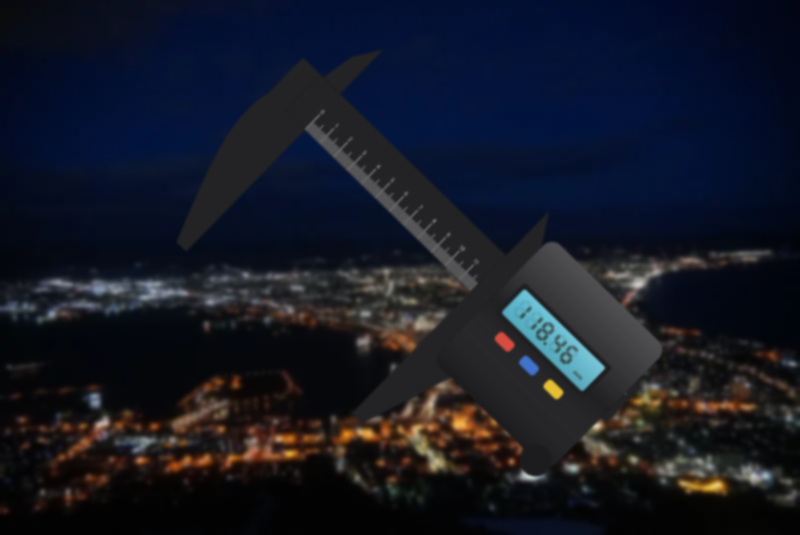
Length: mm 118.46
